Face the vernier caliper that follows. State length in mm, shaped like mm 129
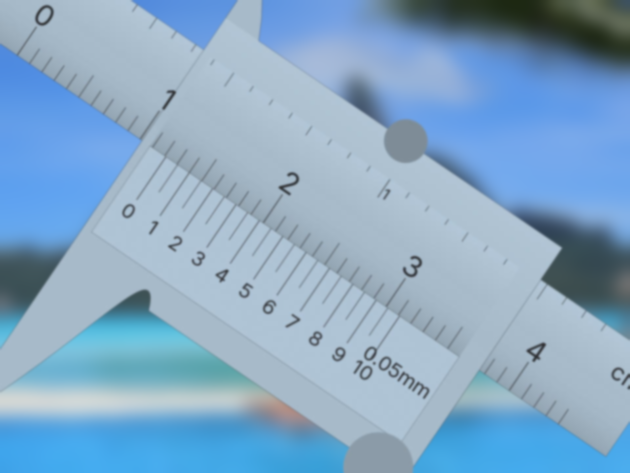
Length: mm 12.1
